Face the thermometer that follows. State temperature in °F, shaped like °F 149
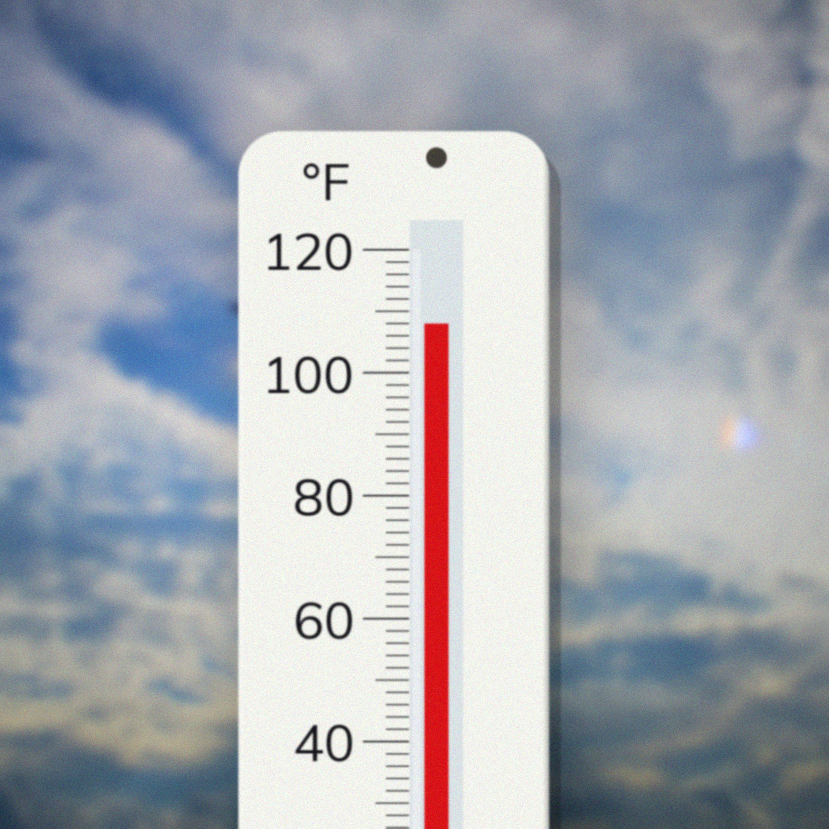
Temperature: °F 108
